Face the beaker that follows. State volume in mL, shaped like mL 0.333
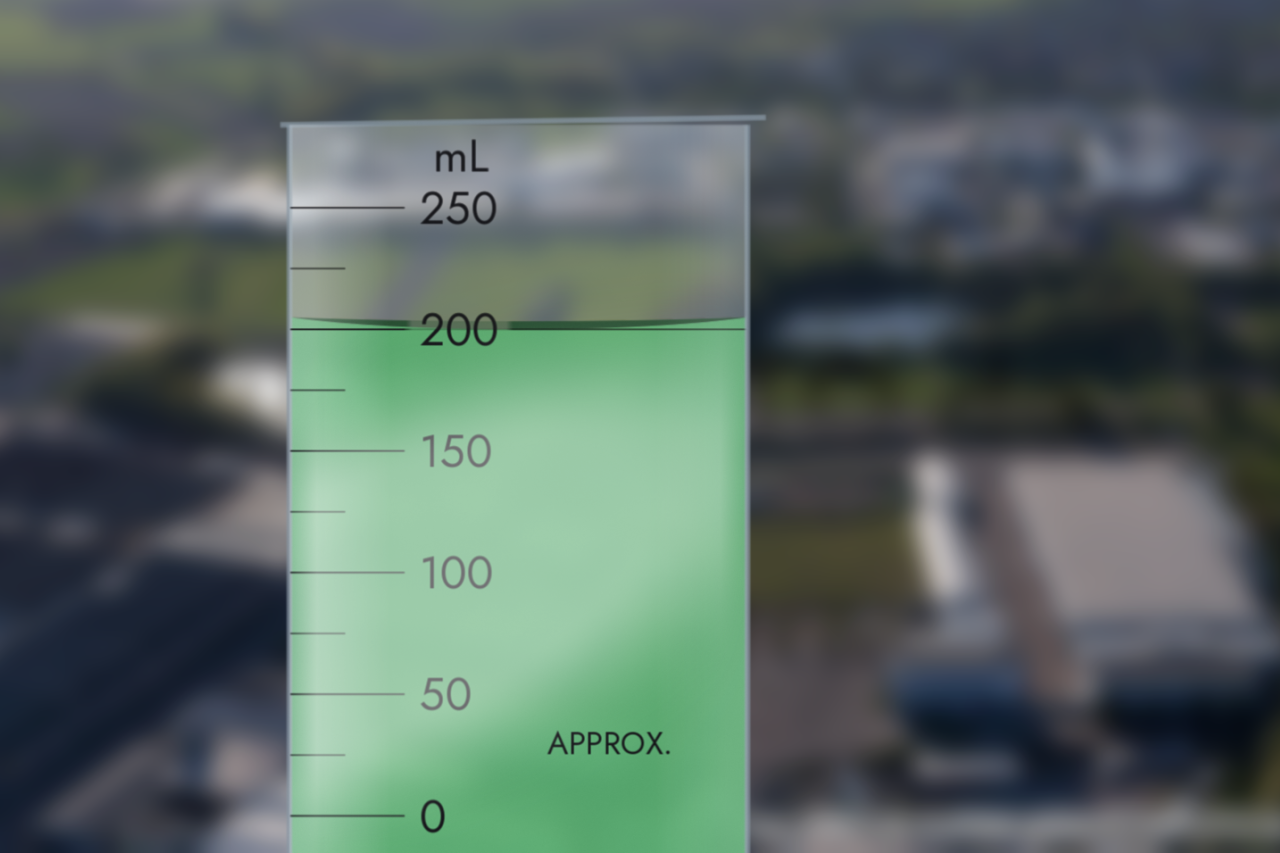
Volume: mL 200
